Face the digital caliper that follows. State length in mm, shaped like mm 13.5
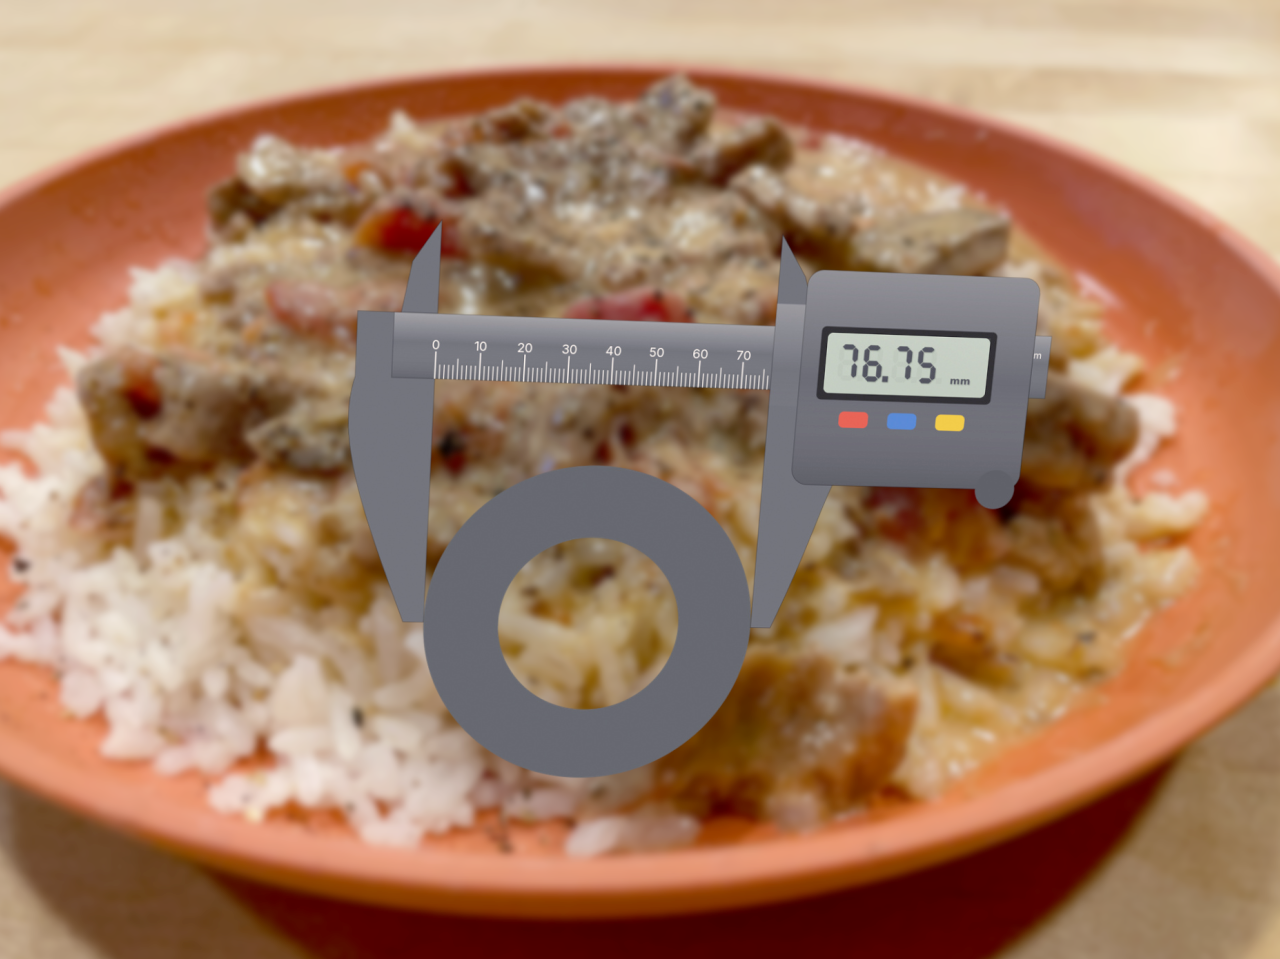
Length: mm 76.75
